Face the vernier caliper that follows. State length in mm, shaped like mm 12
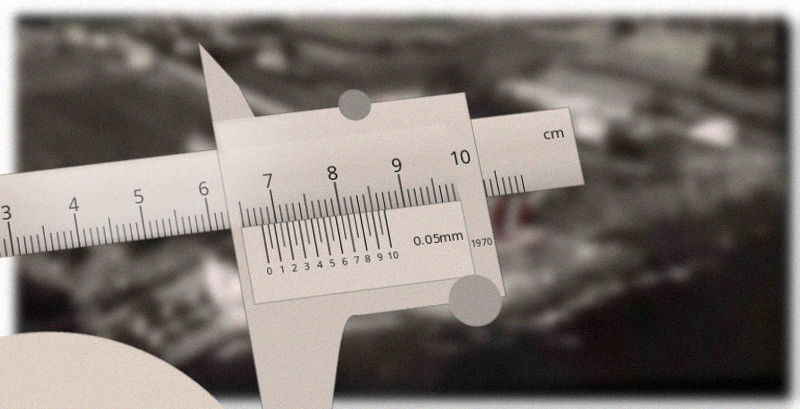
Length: mm 67.8
